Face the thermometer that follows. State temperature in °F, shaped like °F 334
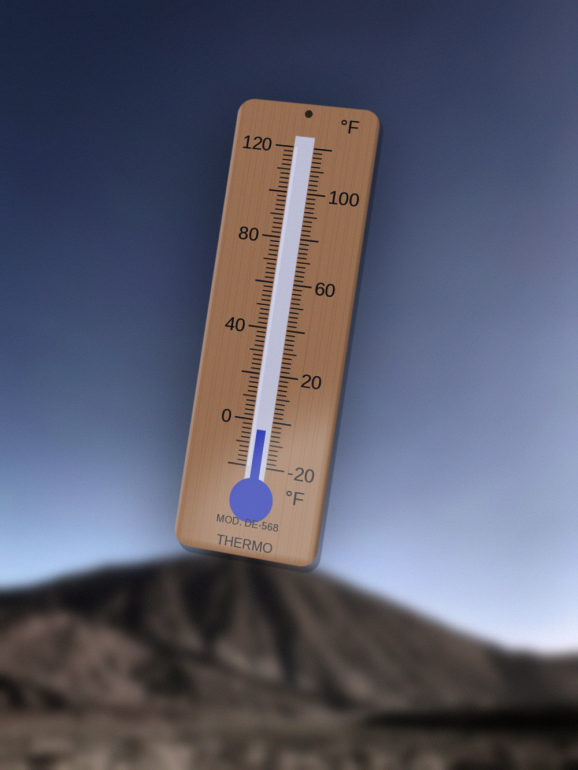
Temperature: °F -4
